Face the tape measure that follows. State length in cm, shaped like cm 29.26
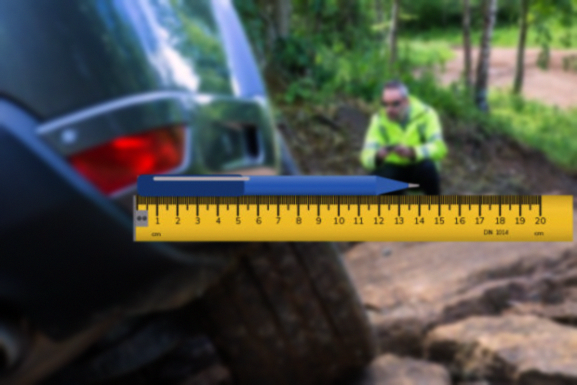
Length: cm 14
